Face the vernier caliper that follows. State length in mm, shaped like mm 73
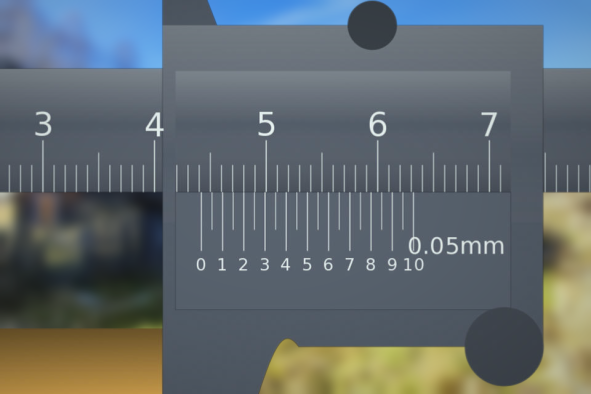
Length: mm 44.2
